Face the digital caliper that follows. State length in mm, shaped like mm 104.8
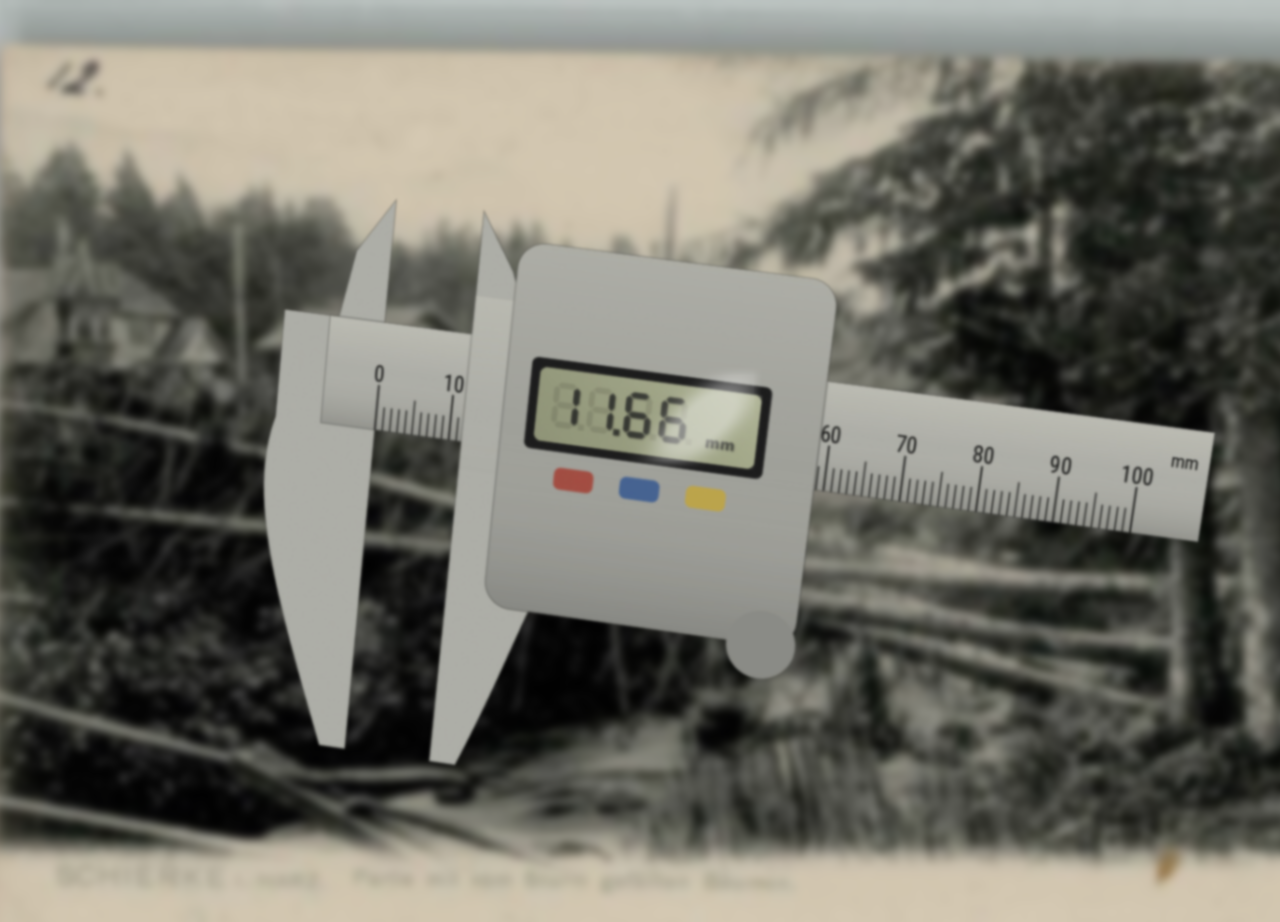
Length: mm 11.66
